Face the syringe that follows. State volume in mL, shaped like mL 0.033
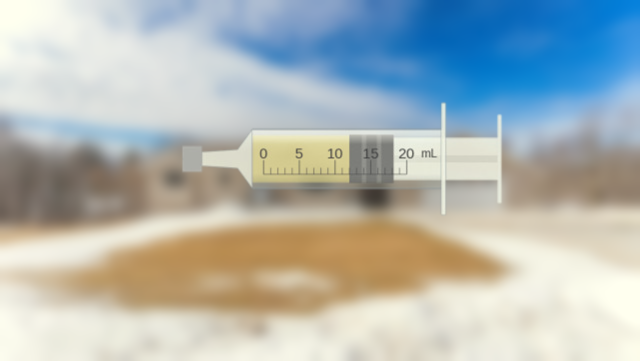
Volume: mL 12
